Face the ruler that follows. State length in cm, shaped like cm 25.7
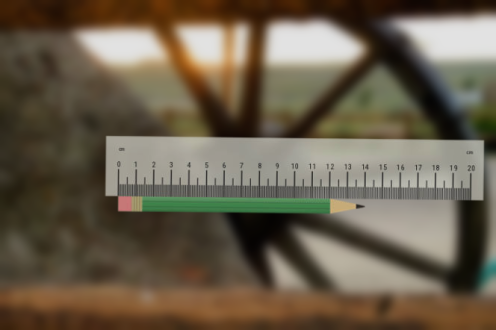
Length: cm 14
